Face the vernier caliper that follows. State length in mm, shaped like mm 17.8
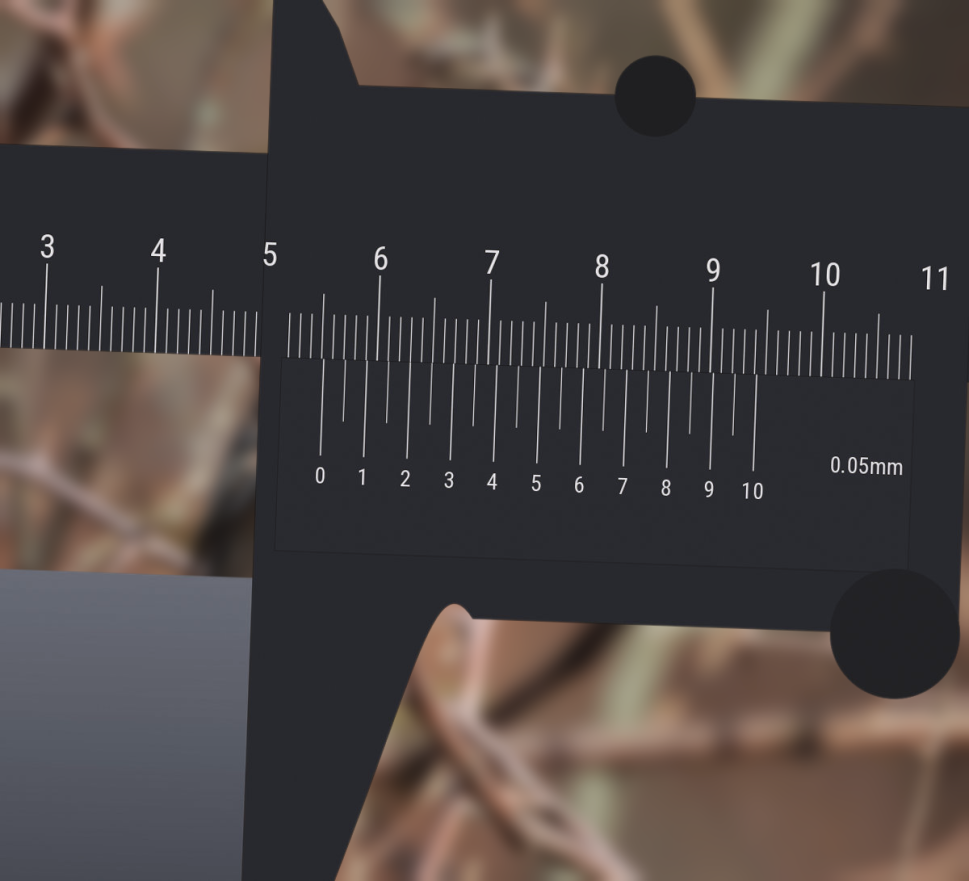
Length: mm 55.2
